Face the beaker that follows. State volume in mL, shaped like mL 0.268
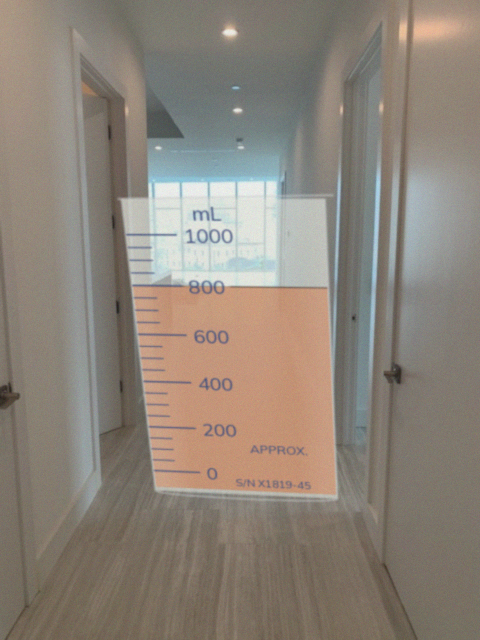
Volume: mL 800
